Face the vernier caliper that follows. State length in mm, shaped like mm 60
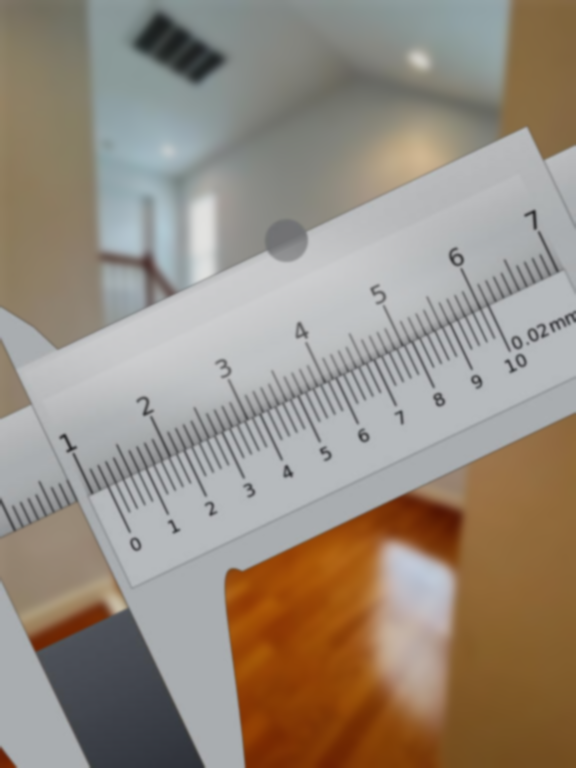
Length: mm 12.0
